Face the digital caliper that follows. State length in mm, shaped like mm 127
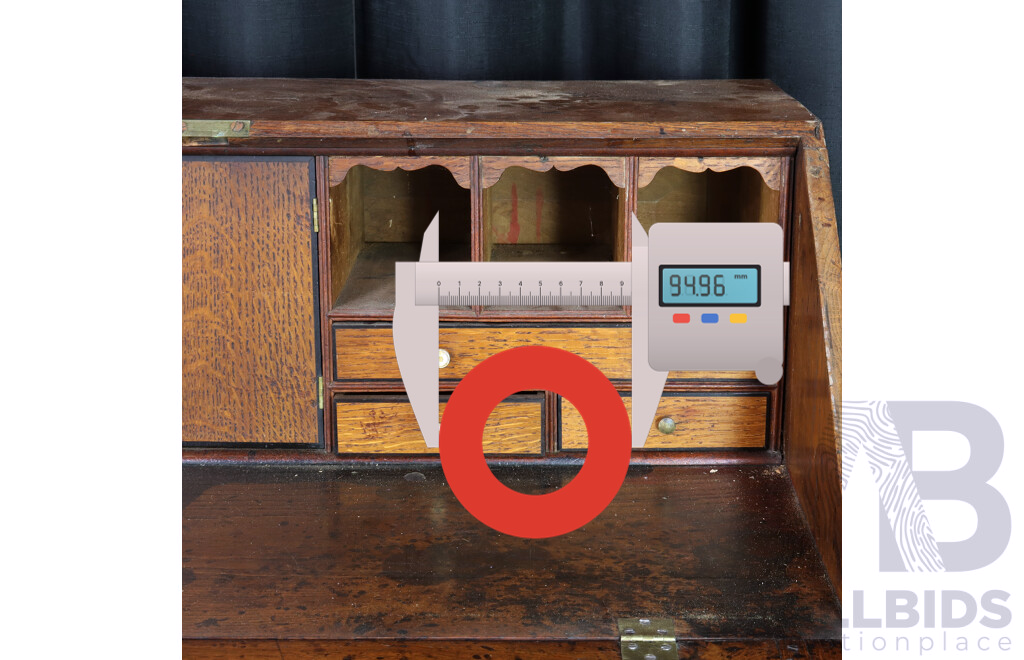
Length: mm 94.96
